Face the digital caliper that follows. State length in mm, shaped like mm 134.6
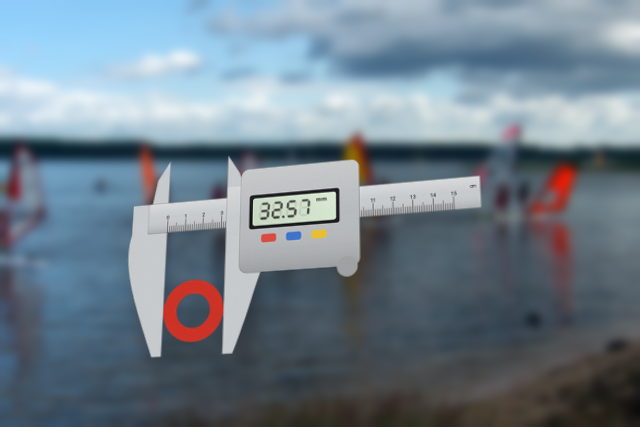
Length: mm 32.57
